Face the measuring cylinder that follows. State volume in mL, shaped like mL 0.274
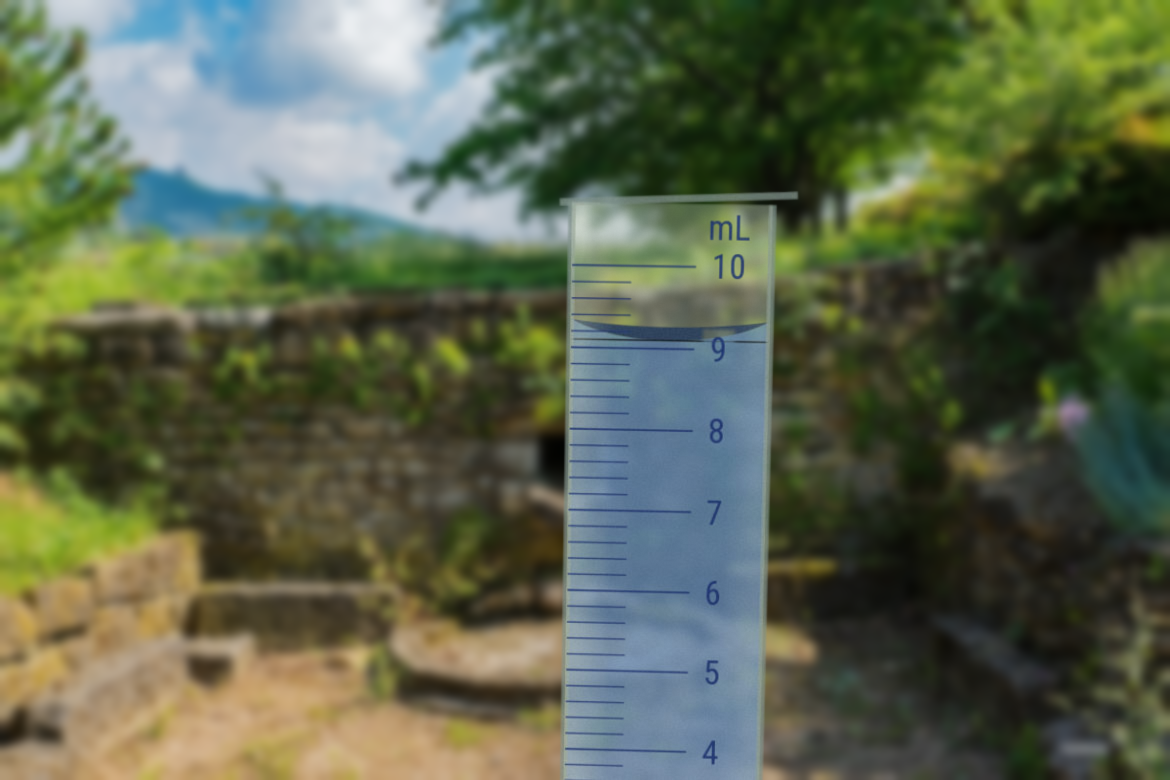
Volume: mL 9.1
